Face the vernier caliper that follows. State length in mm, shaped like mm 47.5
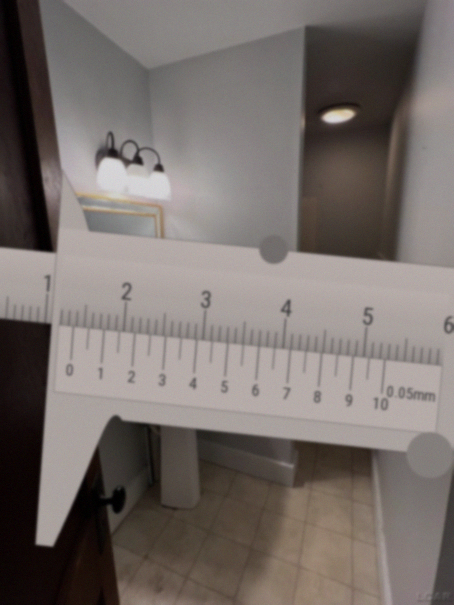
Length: mm 13.6
